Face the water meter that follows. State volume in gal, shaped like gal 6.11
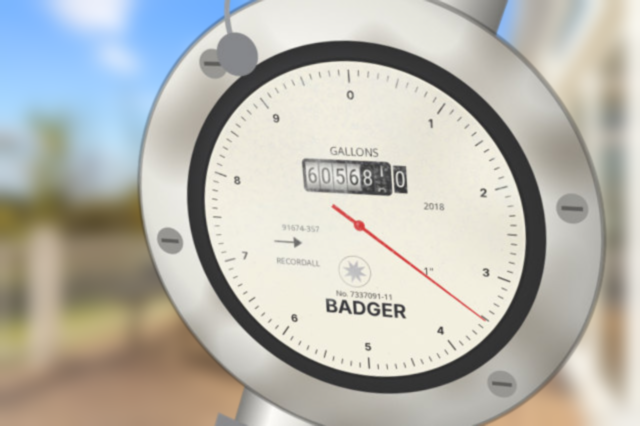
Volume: gal 6056813.5
